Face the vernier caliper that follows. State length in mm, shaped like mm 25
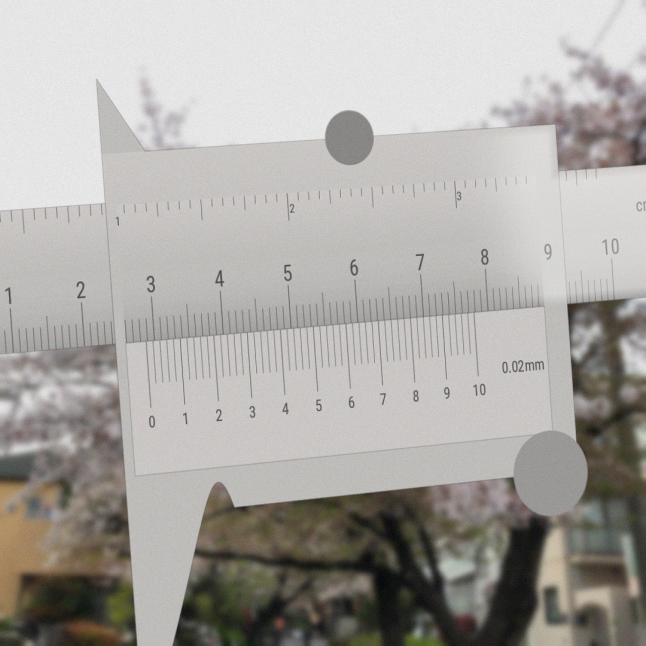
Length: mm 28.8
